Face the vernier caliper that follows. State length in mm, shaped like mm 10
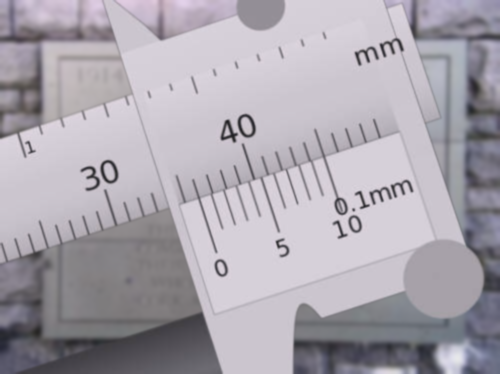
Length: mm 36.0
